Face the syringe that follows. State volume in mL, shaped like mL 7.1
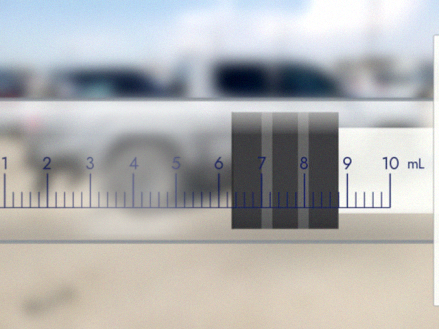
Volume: mL 6.3
